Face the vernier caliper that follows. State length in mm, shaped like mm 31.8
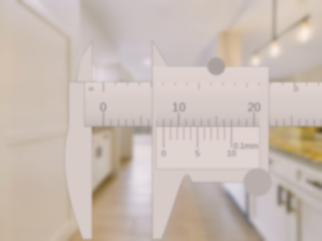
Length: mm 8.0
